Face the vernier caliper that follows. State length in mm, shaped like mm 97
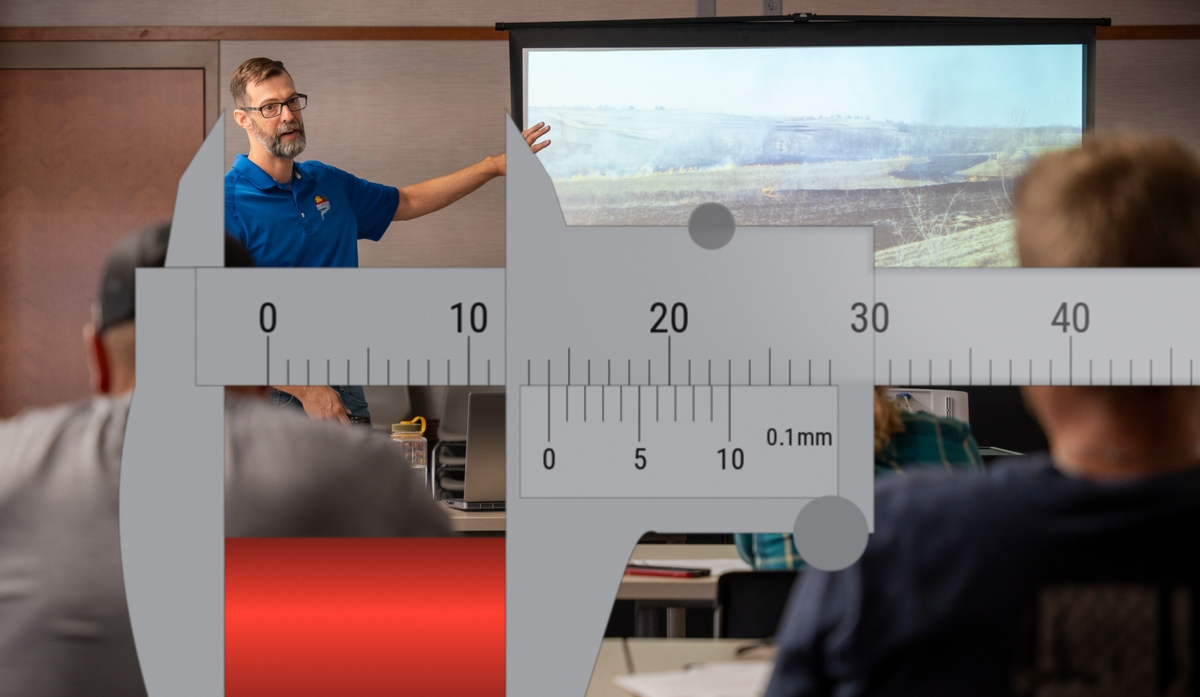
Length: mm 14.0
